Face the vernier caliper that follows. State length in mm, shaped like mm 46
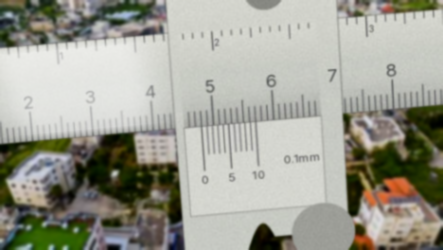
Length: mm 48.0
